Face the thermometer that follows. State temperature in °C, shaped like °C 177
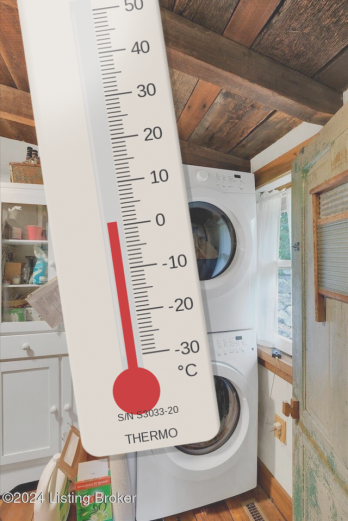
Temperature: °C 1
